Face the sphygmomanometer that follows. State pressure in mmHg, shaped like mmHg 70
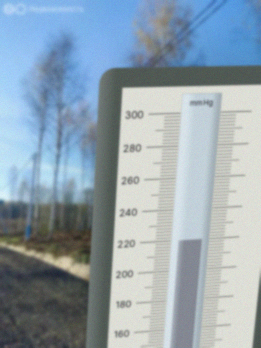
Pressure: mmHg 220
